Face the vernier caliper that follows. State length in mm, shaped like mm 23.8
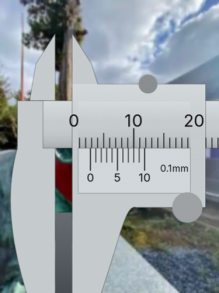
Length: mm 2.8
